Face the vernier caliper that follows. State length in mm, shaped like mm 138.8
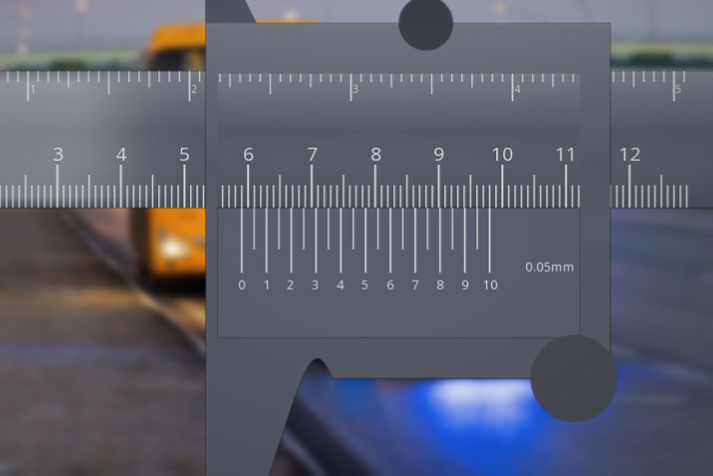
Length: mm 59.0
